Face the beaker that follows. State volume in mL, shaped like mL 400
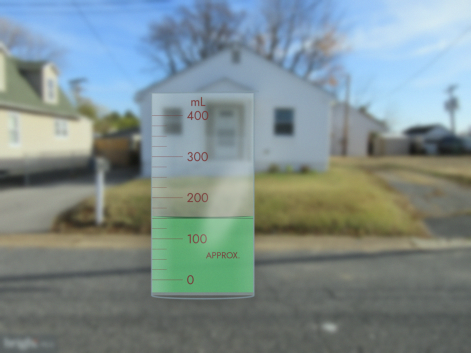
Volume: mL 150
